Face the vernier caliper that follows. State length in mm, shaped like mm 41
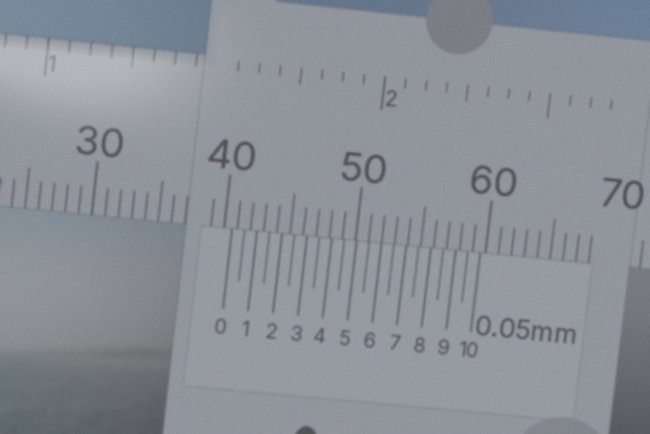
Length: mm 40.6
